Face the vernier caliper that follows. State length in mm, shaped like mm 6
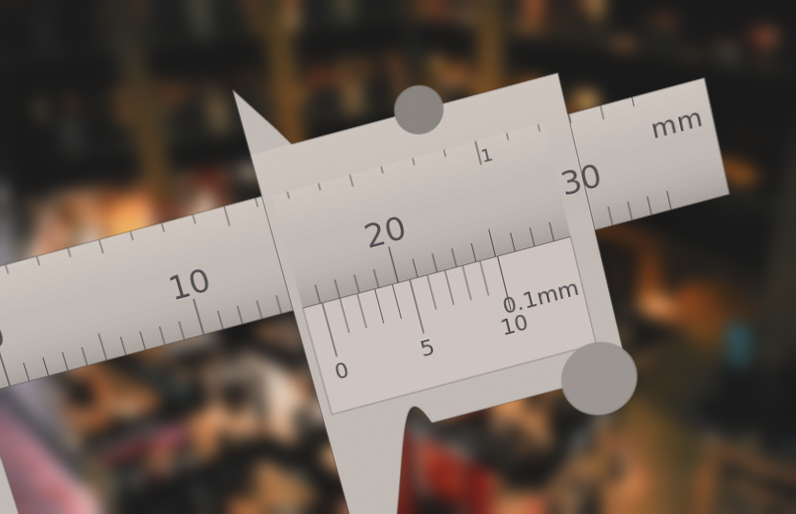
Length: mm 16.1
